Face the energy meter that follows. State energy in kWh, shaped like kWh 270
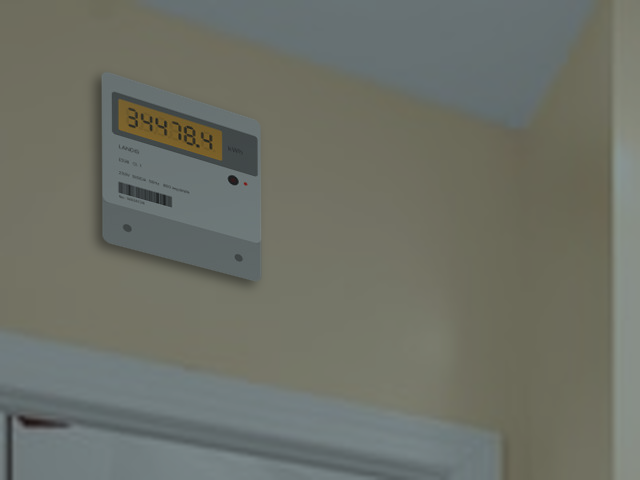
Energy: kWh 34478.4
